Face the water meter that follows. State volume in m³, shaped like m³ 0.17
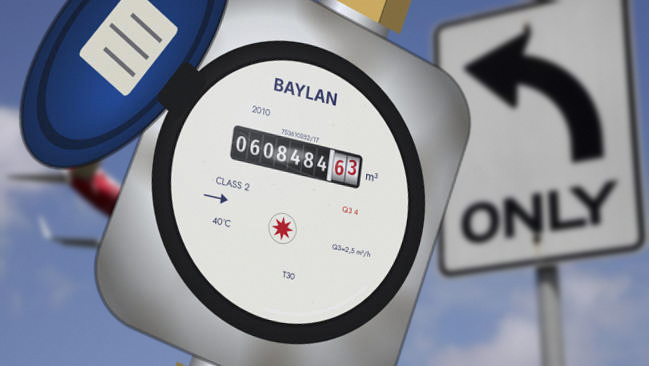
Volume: m³ 608484.63
